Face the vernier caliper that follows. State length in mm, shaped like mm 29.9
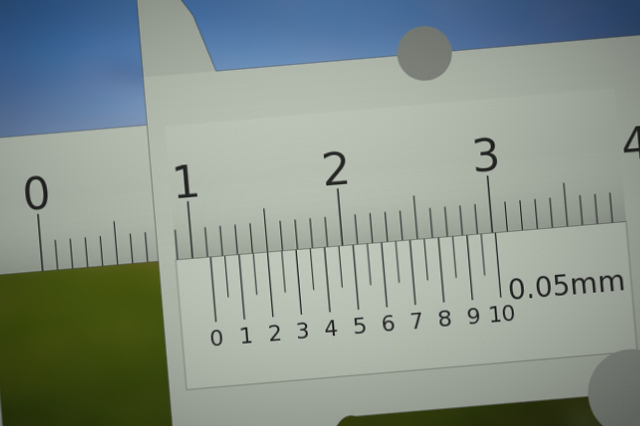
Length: mm 11.2
